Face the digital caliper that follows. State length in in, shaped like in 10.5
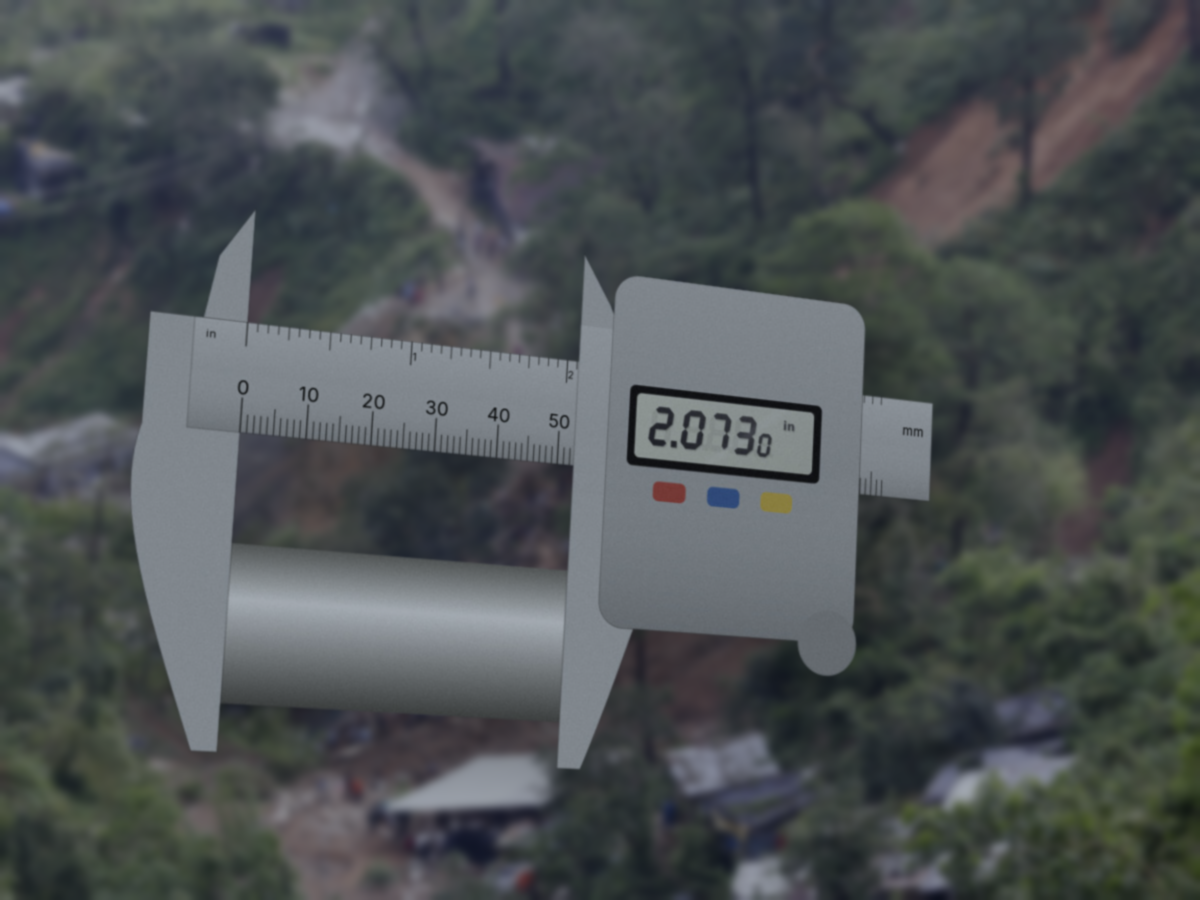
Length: in 2.0730
